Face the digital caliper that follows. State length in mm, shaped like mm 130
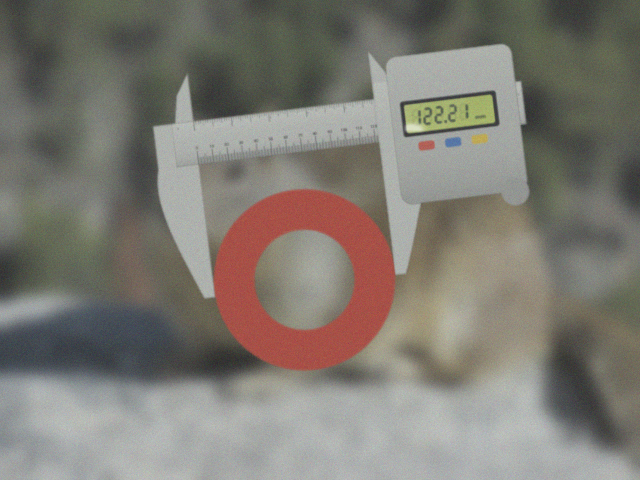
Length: mm 122.21
